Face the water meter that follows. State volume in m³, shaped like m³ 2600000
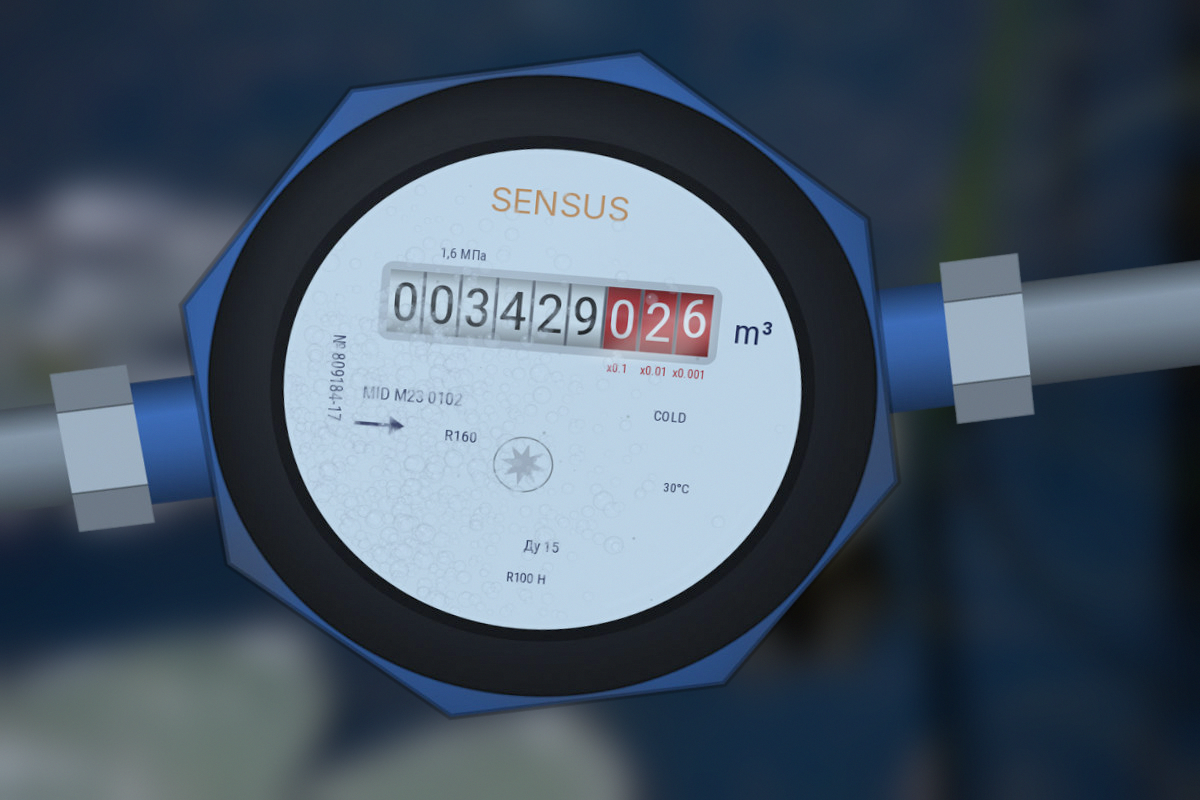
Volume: m³ 3429.026
